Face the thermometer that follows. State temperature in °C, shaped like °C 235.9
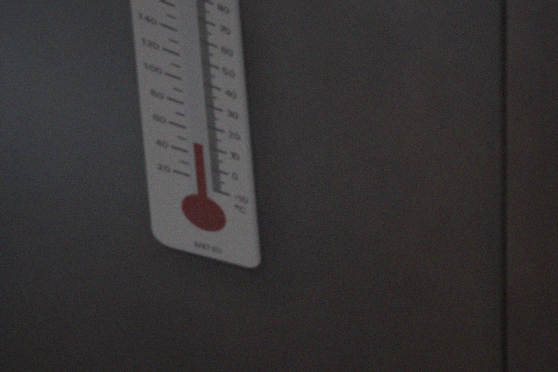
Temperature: °C 10
